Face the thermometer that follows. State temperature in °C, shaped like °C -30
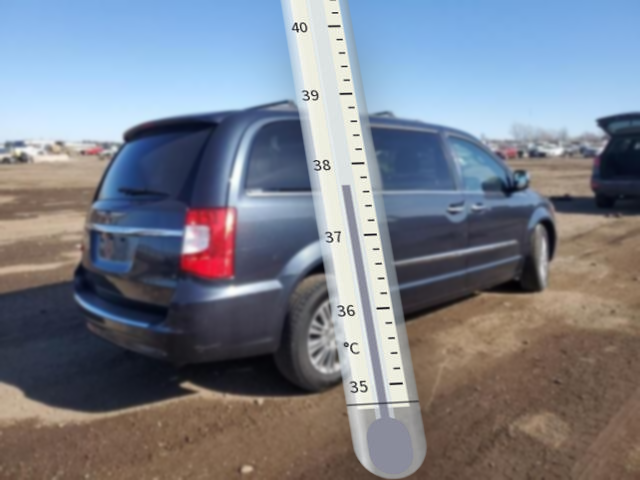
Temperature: °C 37.7
